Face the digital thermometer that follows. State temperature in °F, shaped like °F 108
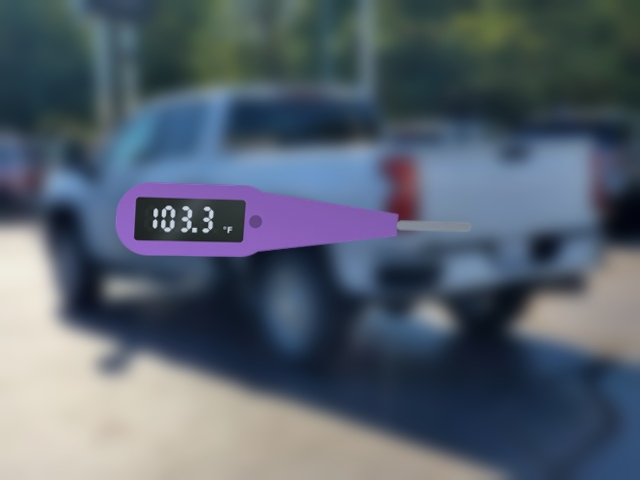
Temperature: °F 103.3
